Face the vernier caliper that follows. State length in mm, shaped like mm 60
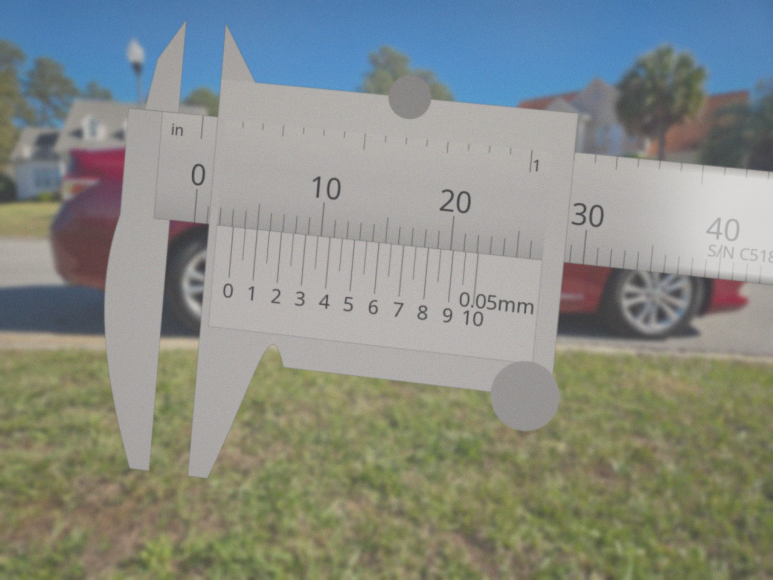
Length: mm 3.1
